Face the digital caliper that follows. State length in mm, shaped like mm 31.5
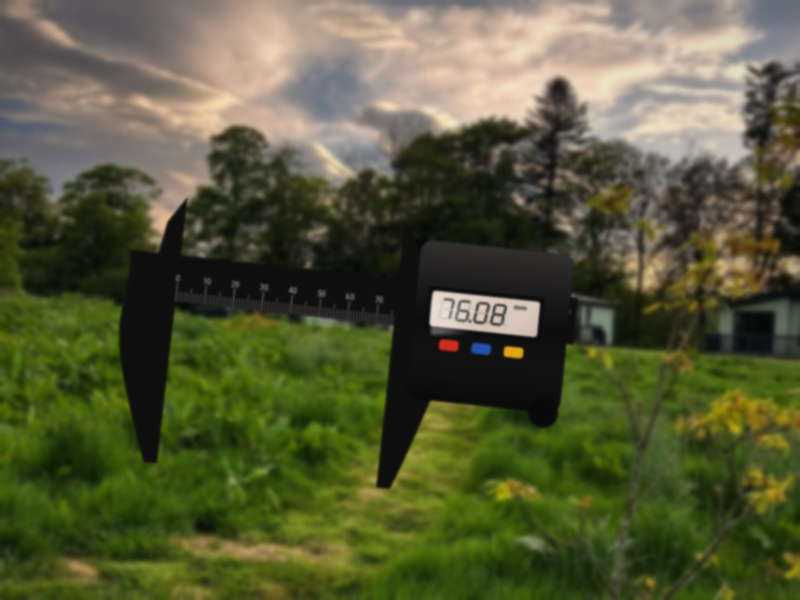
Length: mm 76.08
